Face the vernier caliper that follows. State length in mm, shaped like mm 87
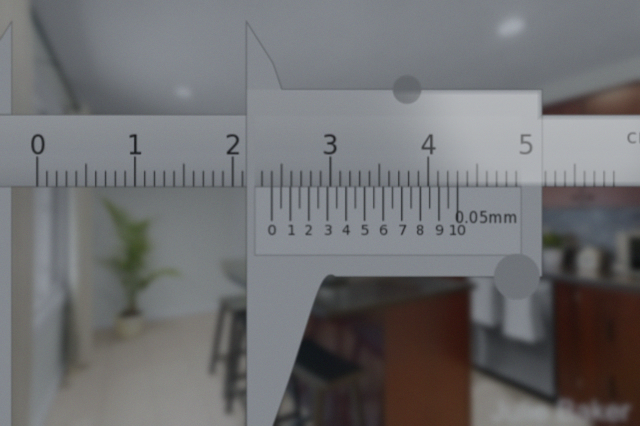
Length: mm 24.0
